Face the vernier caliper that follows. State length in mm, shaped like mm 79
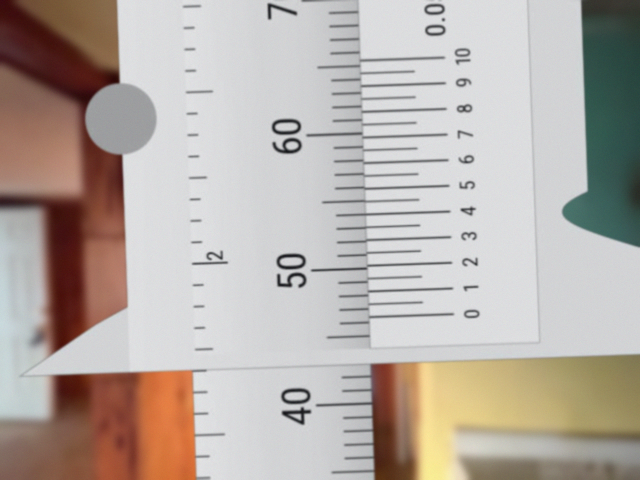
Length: mm 46.4
